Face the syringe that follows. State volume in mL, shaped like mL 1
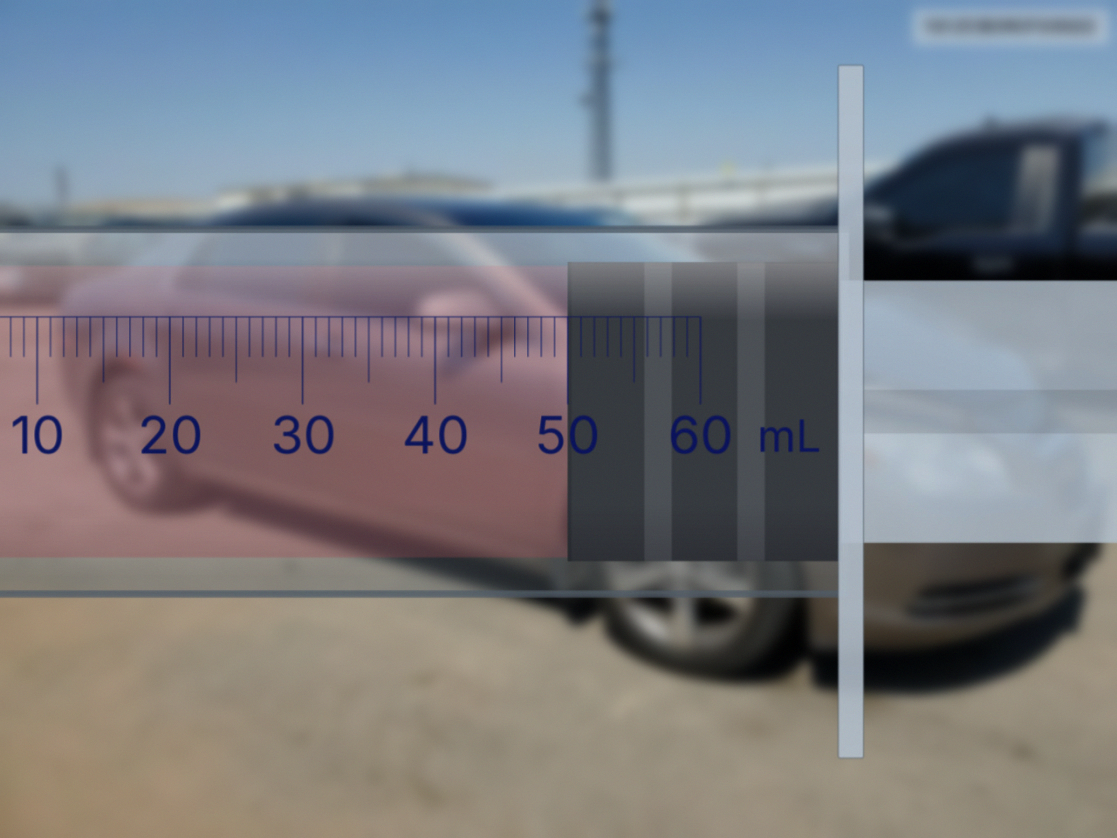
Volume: mL 50
